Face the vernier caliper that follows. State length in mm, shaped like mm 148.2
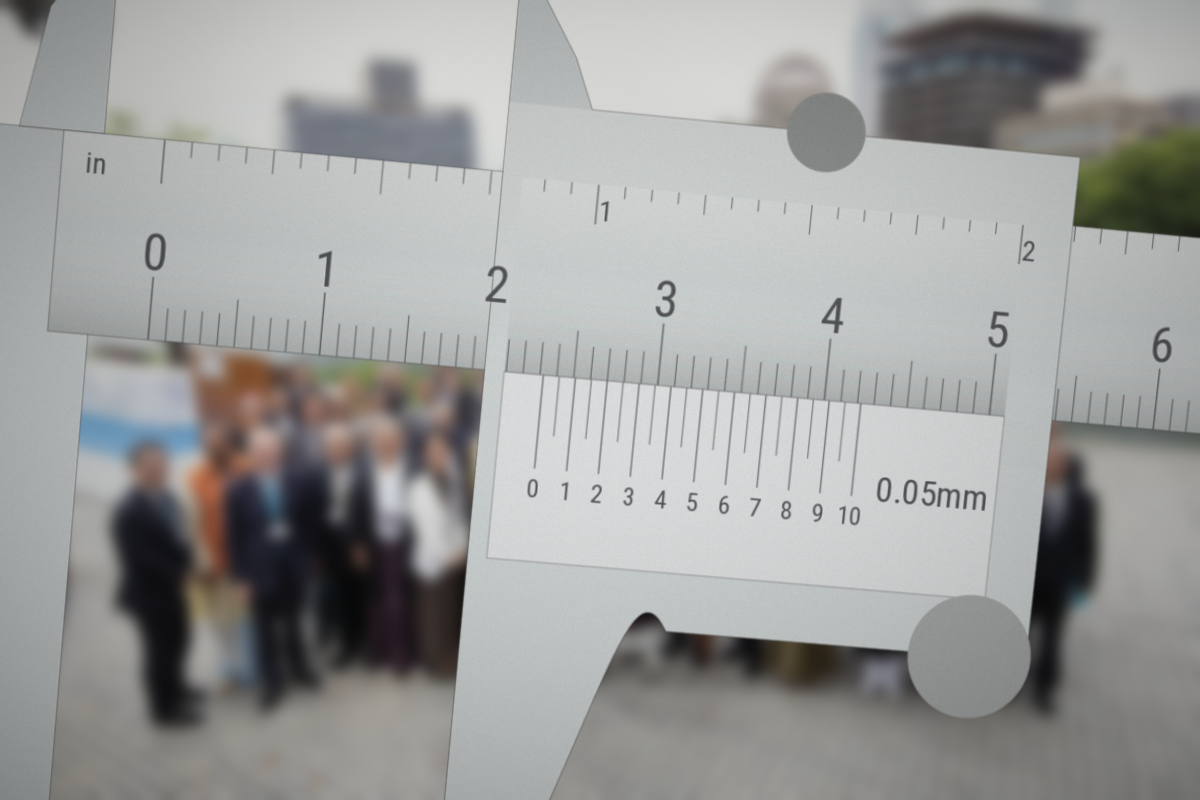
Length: mm 23.2
